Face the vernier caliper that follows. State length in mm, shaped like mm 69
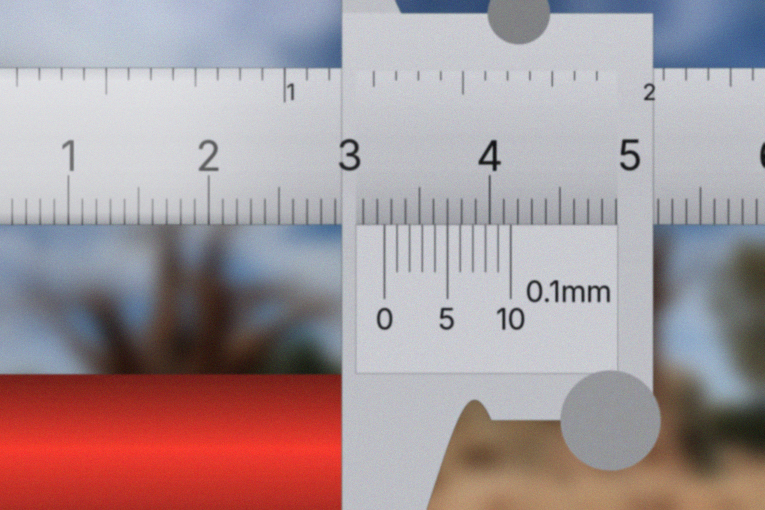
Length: mm 32.5
